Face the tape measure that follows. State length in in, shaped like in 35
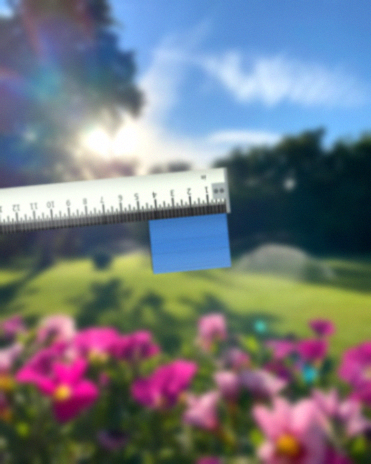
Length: in 4.5
